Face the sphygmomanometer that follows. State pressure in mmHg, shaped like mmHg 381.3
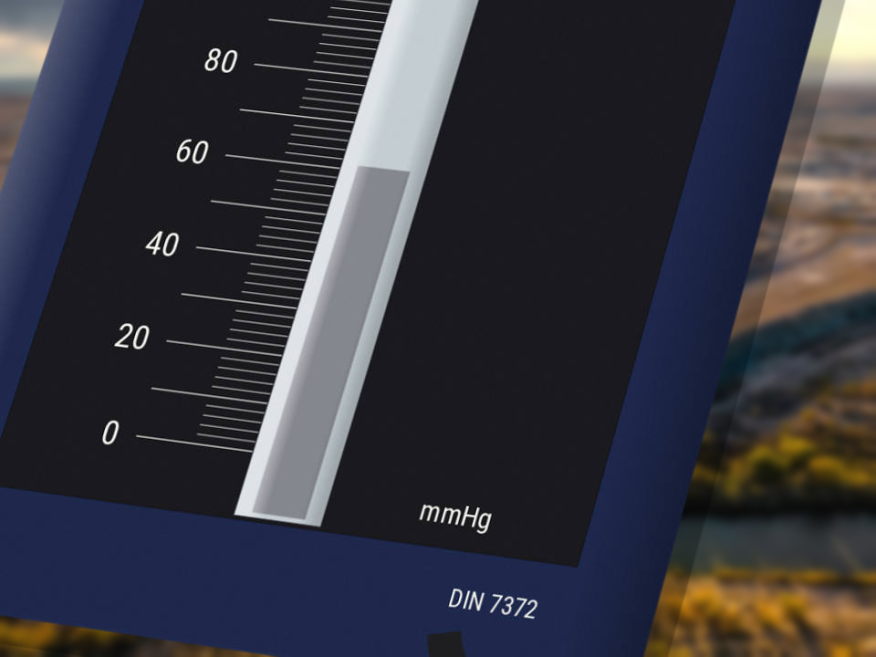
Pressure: mmHg 61
